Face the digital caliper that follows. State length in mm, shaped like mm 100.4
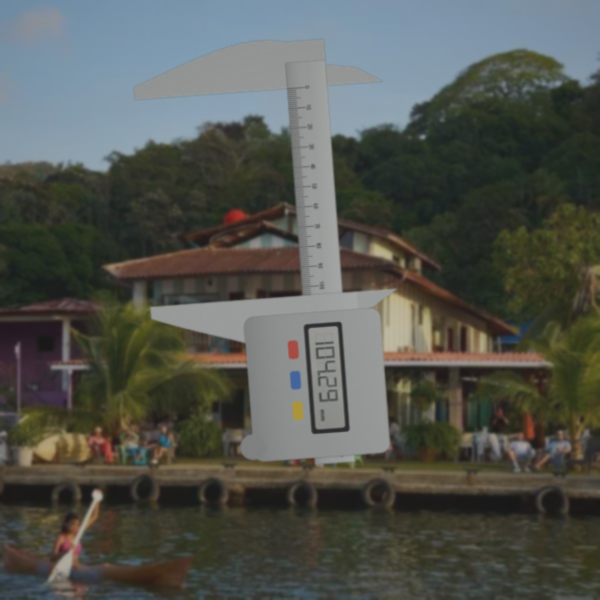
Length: mm 104.29
